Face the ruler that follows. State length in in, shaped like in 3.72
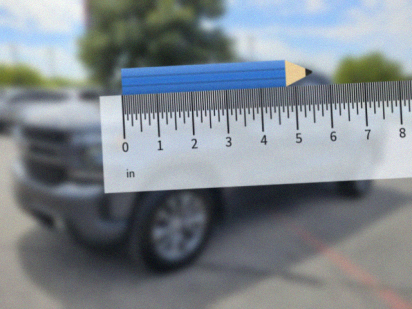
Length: in 5.5
